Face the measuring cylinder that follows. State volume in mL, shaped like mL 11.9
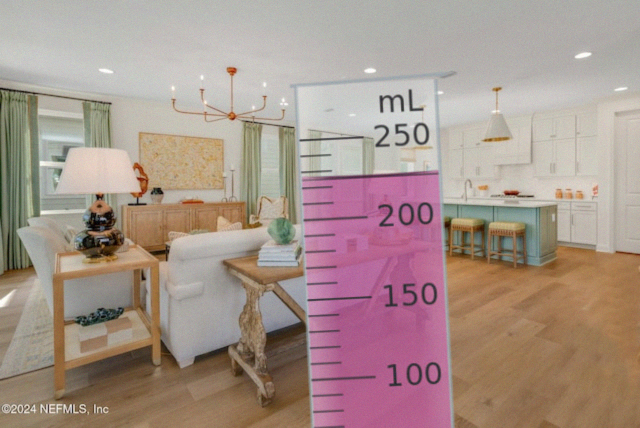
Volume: mL 225
